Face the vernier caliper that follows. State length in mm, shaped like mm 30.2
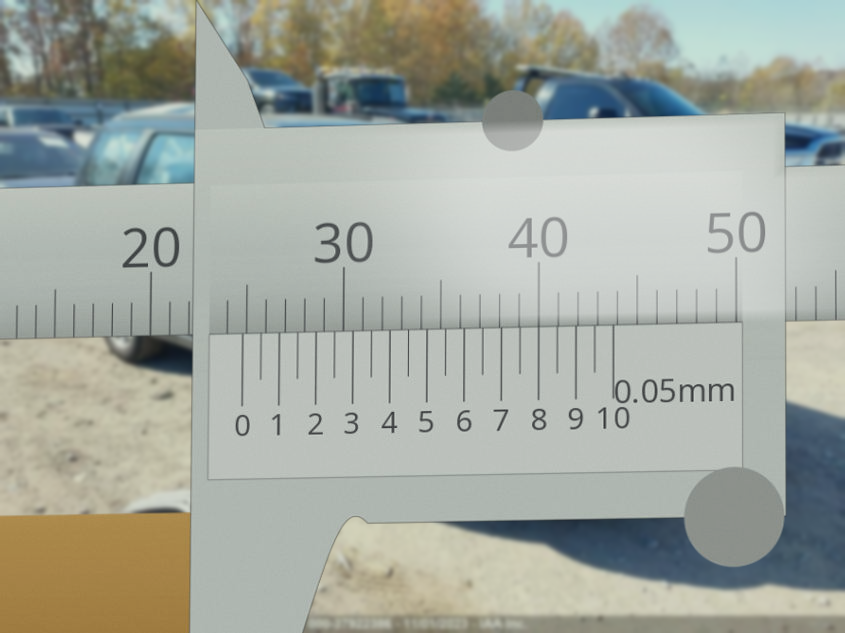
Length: mm 24.8
